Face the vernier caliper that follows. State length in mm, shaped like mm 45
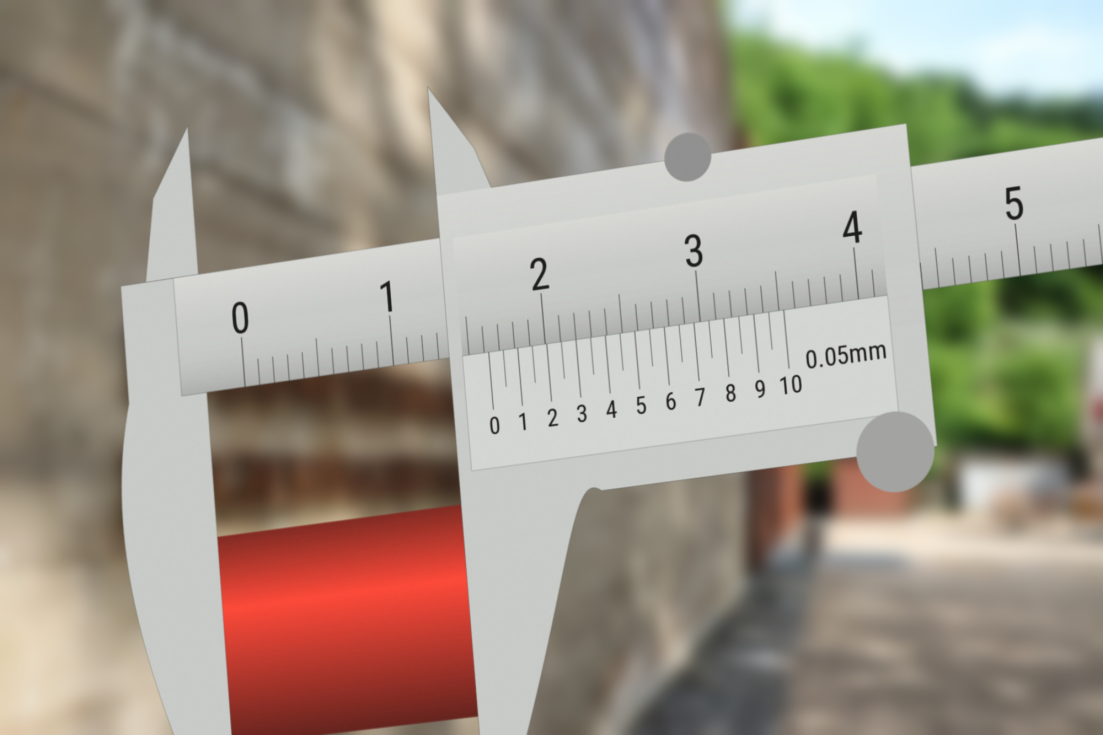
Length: mm 16.3
